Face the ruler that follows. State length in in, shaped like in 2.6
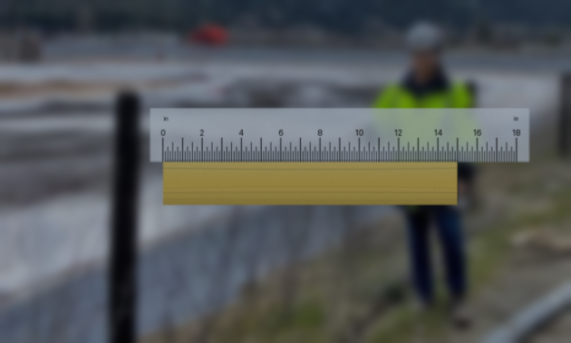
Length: in 15
